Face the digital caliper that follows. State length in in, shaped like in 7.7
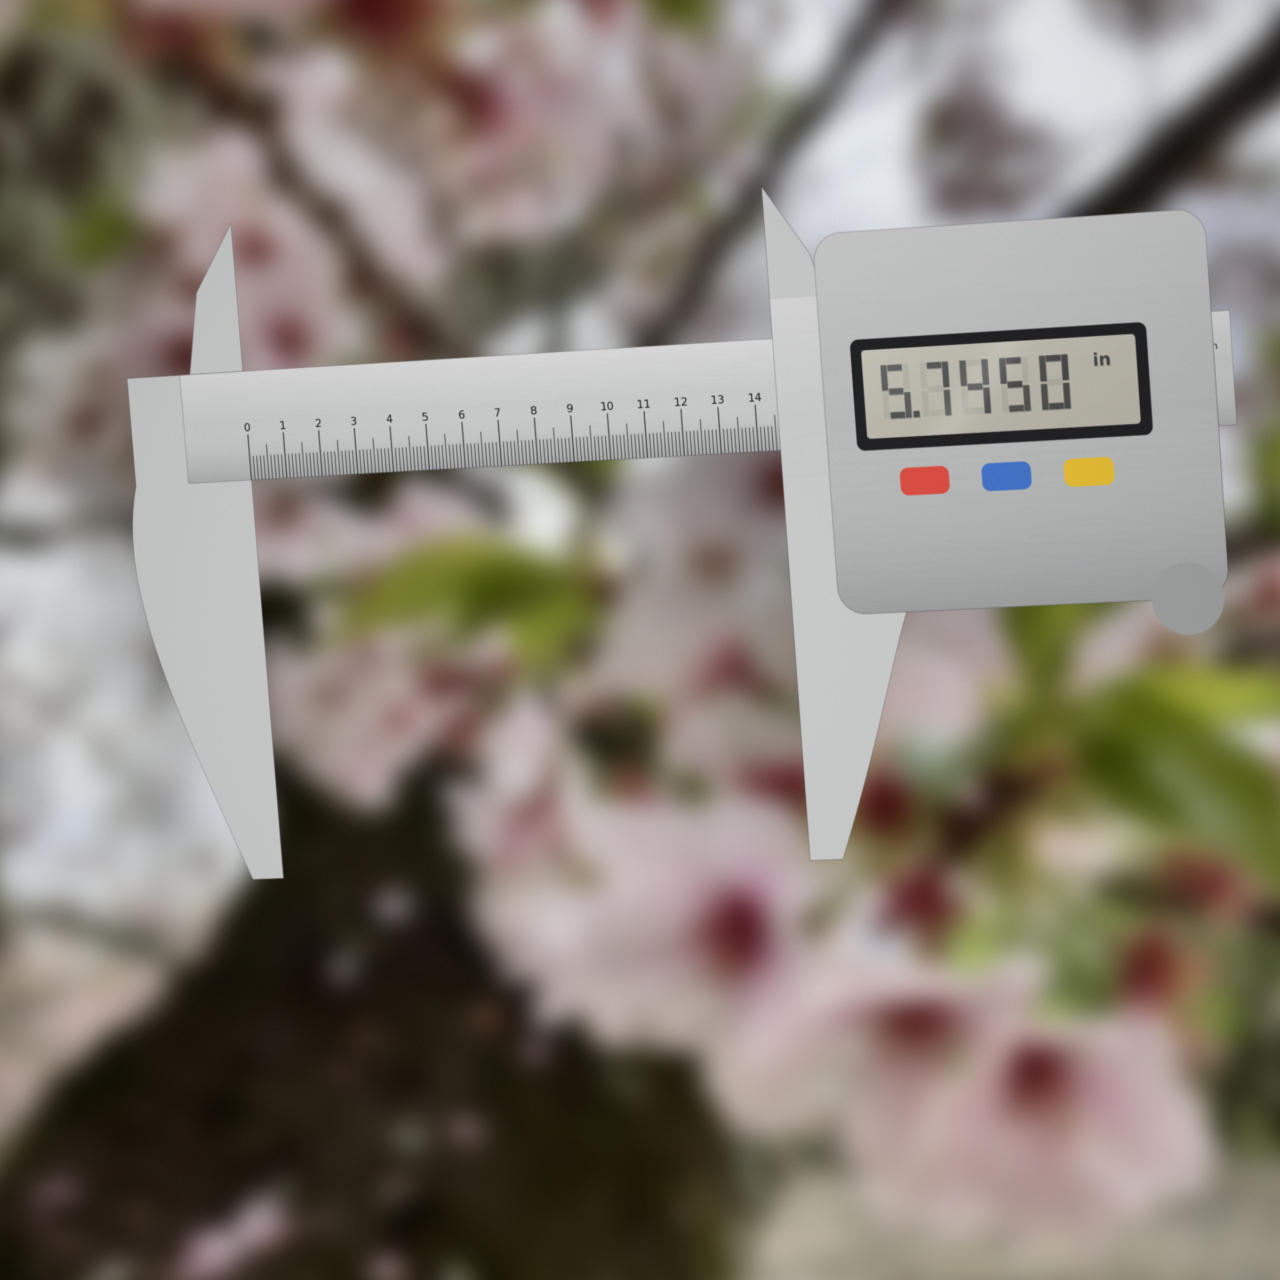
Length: in 5.7450
